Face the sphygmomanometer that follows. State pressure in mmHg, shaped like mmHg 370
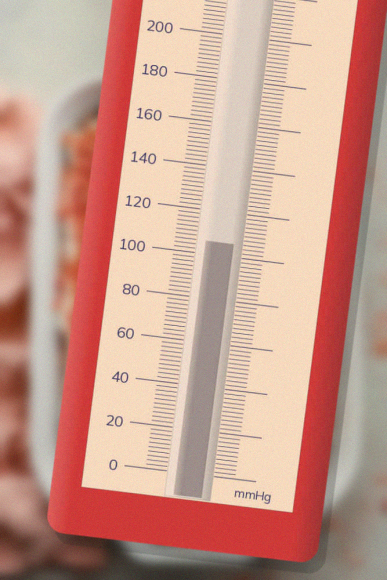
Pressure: mmHg 106
